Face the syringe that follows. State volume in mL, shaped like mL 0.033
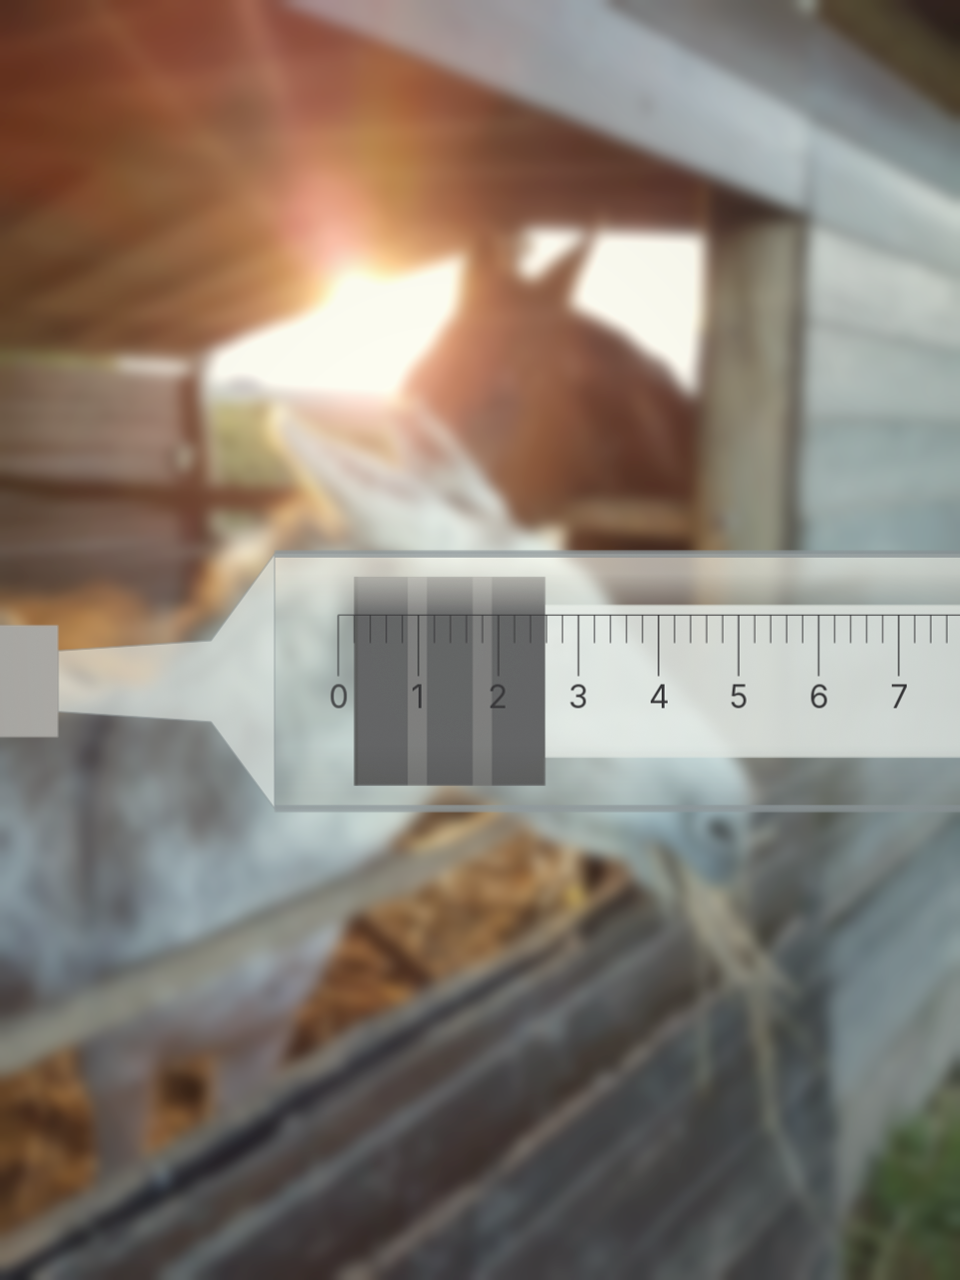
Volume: mL 0.2
